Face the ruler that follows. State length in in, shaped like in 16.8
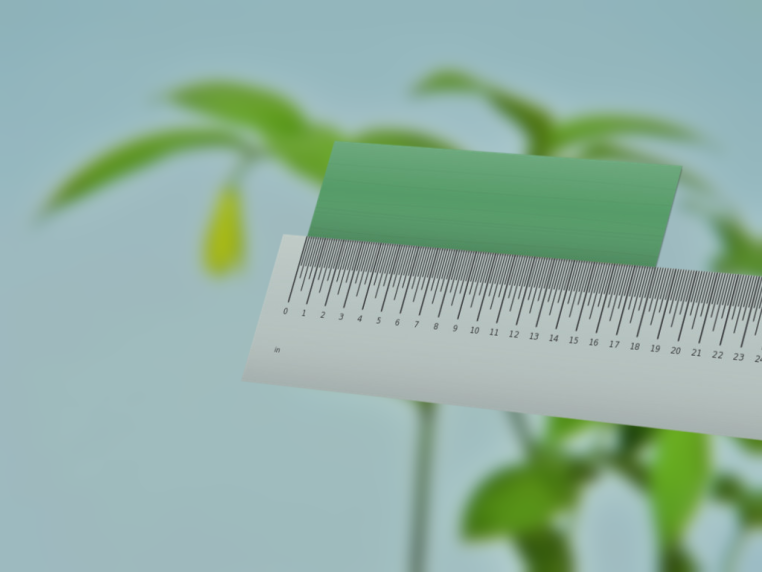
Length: in 18
